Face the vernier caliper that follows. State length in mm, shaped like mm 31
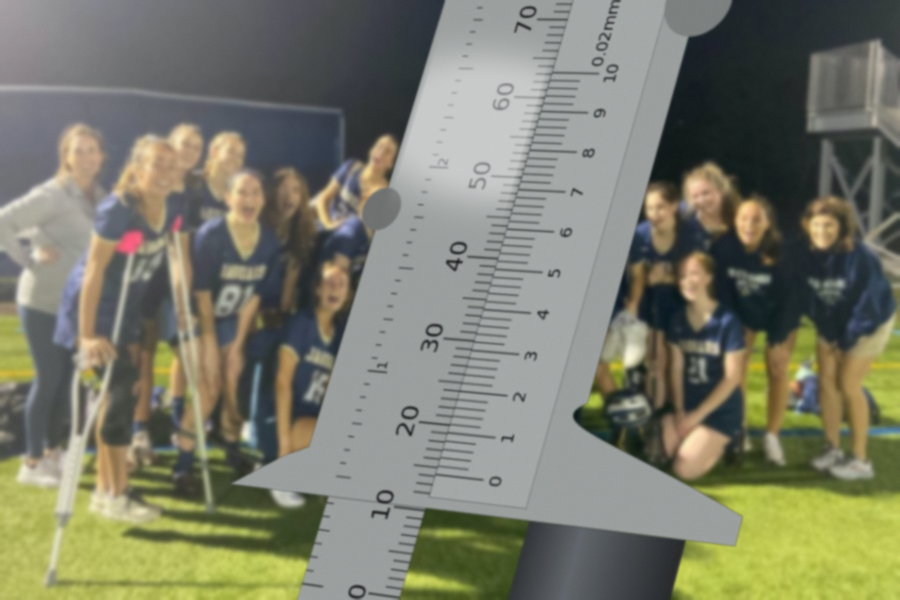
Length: mm 14.2
